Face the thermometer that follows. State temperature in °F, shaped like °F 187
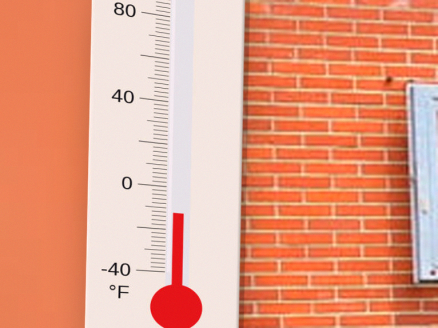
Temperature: °F -12
